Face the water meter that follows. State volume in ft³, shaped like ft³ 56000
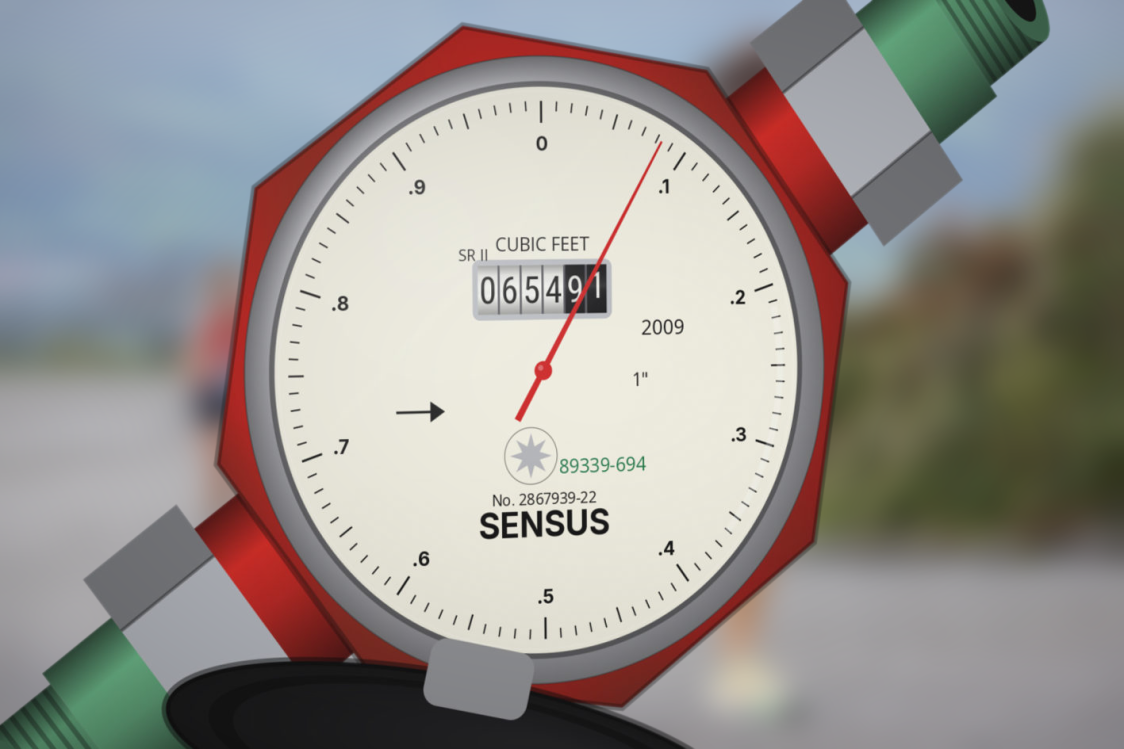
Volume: ft³ 65491.08
